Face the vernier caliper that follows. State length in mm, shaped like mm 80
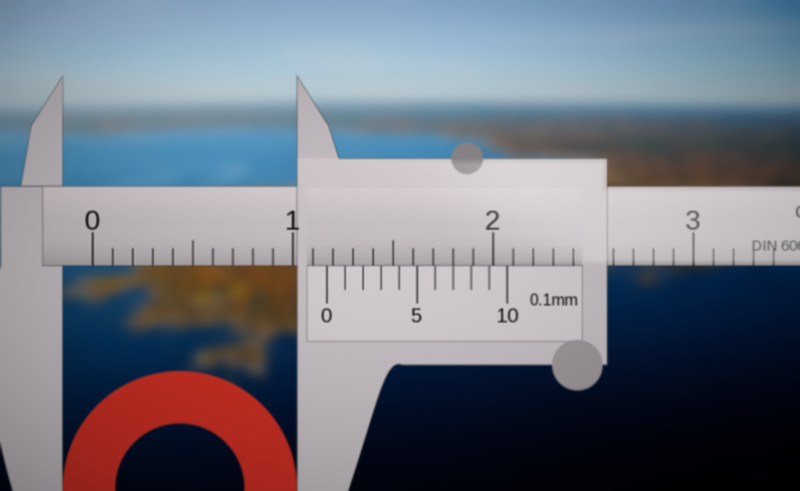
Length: mm 11.7
